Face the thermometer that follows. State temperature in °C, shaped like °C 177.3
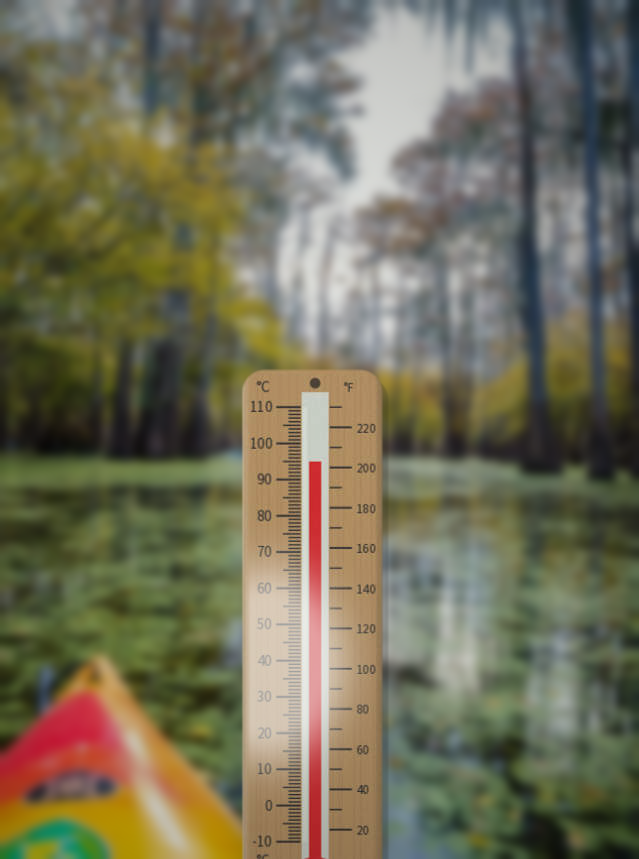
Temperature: °C 95
